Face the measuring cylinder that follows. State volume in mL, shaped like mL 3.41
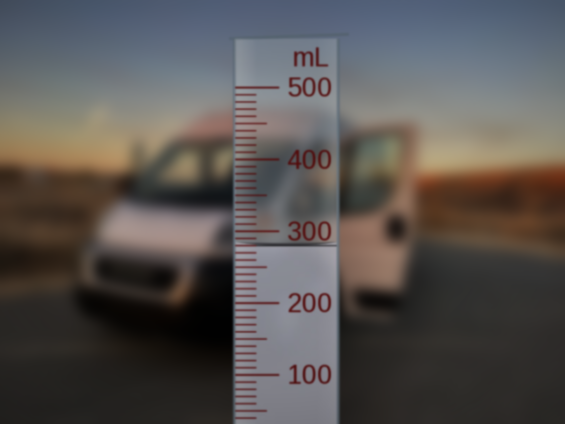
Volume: mL 280
